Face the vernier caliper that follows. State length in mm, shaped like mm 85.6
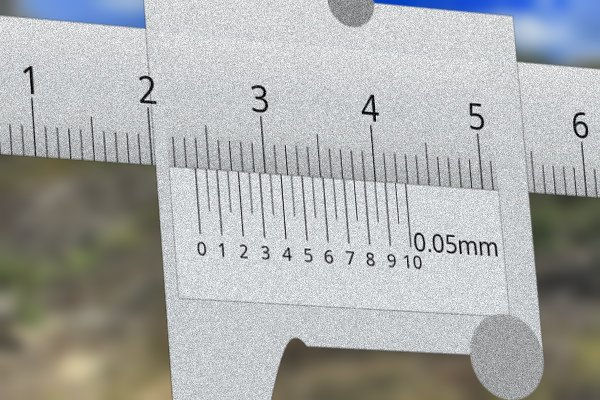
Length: mm 23.8
